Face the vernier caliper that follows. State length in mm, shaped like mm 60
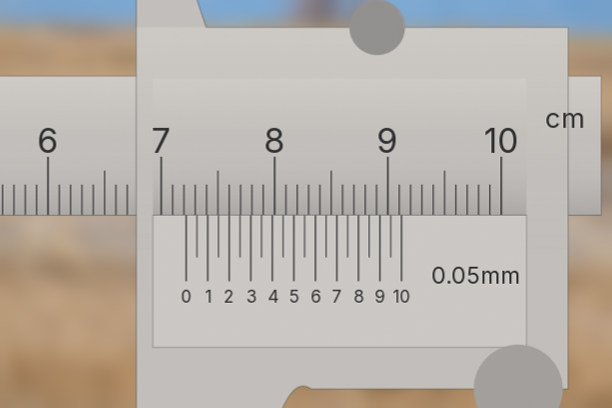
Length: mm 72.2
